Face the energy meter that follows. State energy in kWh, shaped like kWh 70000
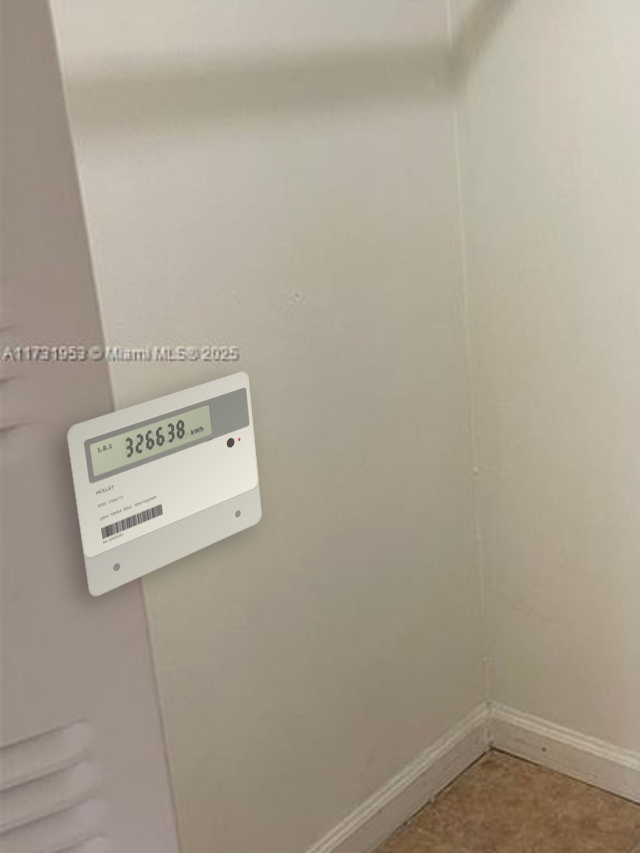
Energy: kWh 326638
